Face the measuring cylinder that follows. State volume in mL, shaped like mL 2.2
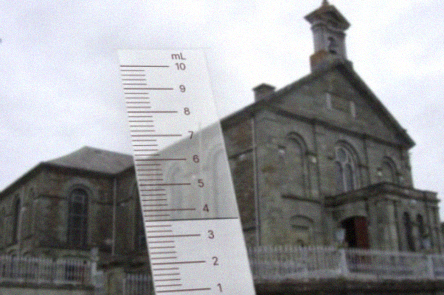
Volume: mL 3.6
